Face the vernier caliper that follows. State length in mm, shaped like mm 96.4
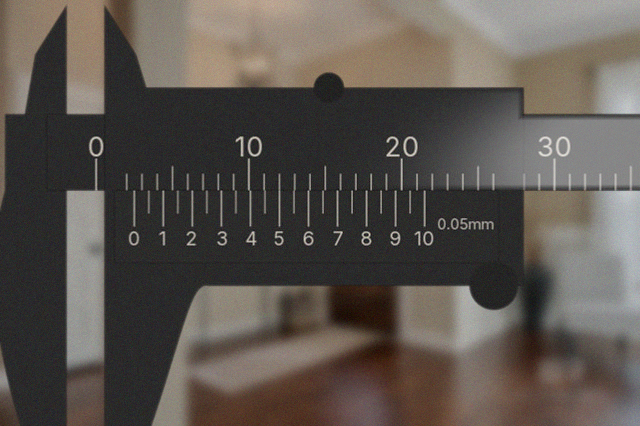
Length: mm 2.5
